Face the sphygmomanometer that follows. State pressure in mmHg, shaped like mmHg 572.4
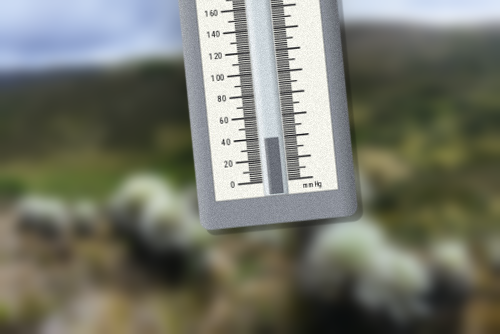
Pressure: mmHg 40
